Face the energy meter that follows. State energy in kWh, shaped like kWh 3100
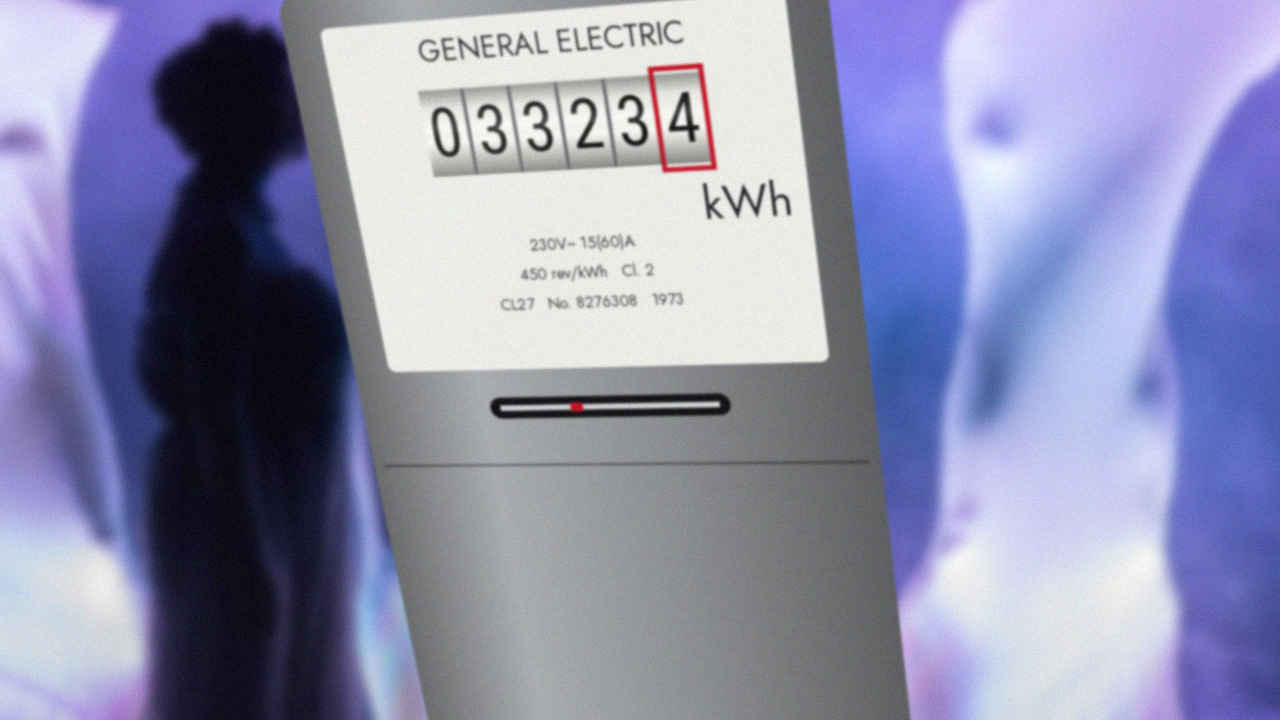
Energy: kWh 3323.4
